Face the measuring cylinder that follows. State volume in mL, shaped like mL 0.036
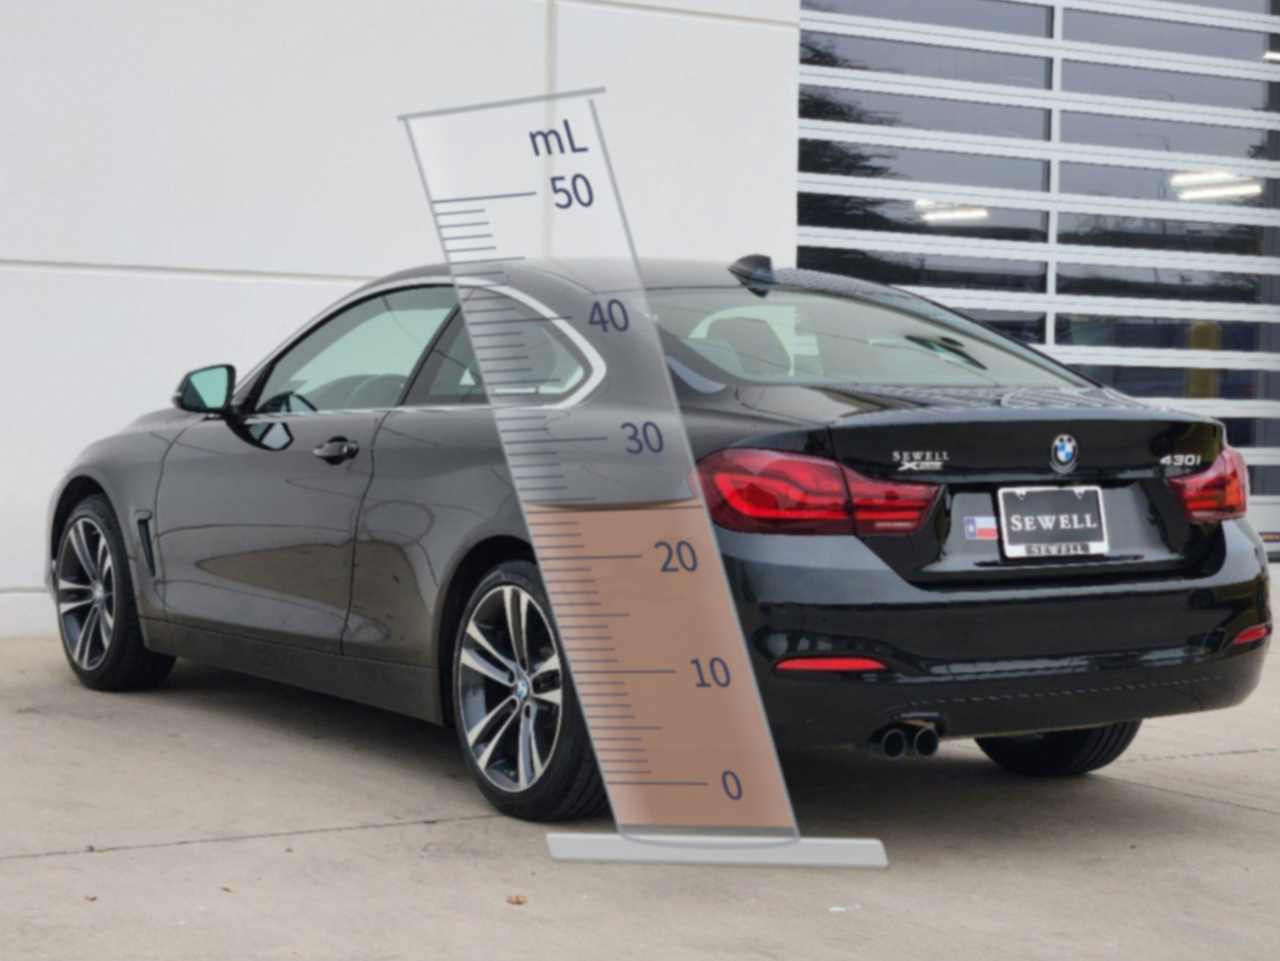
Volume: mL 24
